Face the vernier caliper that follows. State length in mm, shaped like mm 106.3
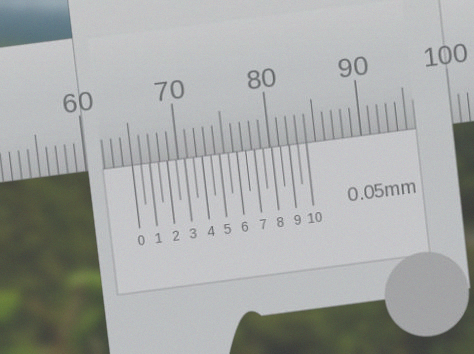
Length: mm 65.0
